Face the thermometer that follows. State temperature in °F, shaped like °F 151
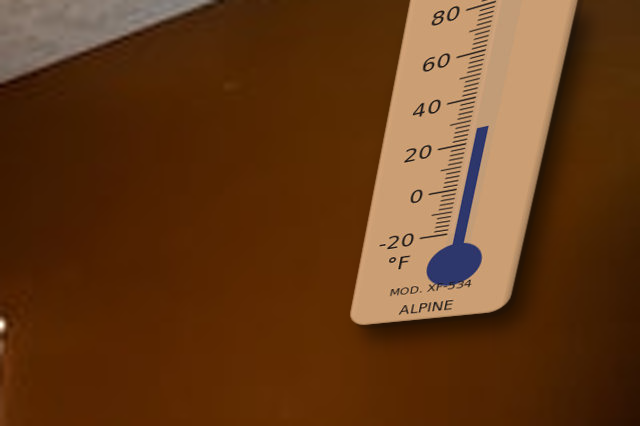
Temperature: °F 26
